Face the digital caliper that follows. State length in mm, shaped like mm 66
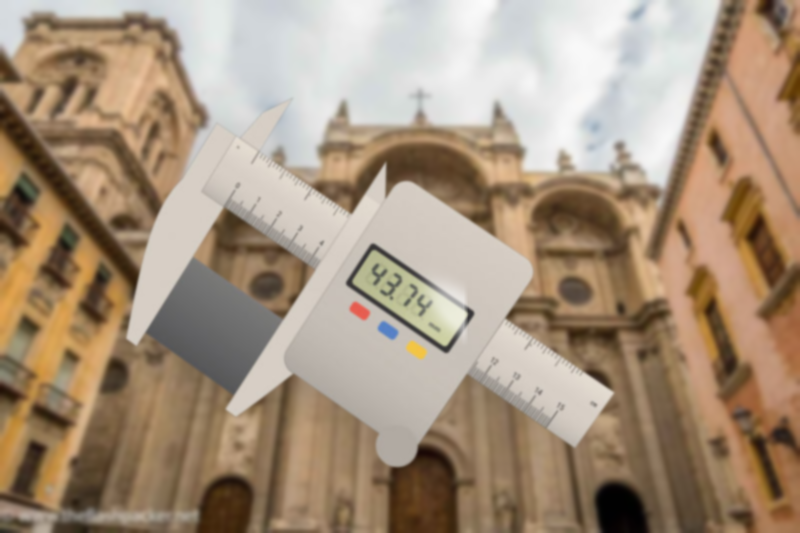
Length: mm 43.74
